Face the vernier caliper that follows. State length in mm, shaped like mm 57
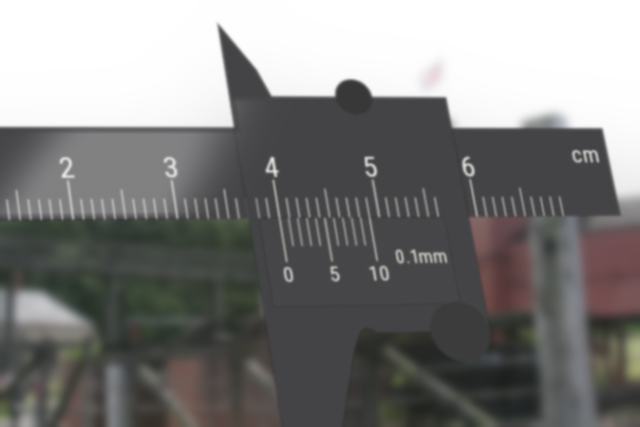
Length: mm 40.0
